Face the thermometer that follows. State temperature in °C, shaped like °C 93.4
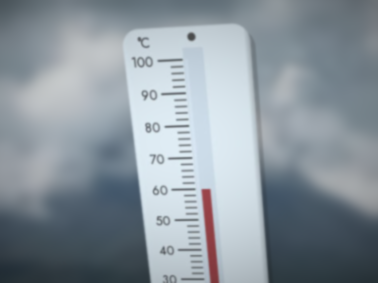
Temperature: °C 60
